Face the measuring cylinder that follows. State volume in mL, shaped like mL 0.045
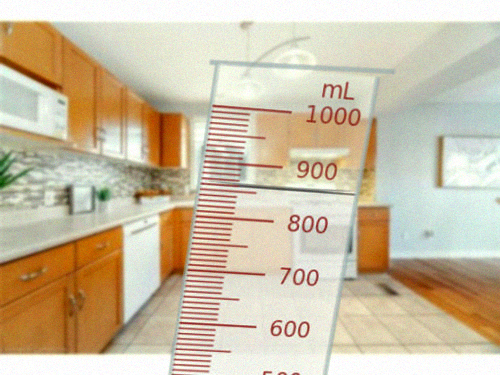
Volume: mL 860
